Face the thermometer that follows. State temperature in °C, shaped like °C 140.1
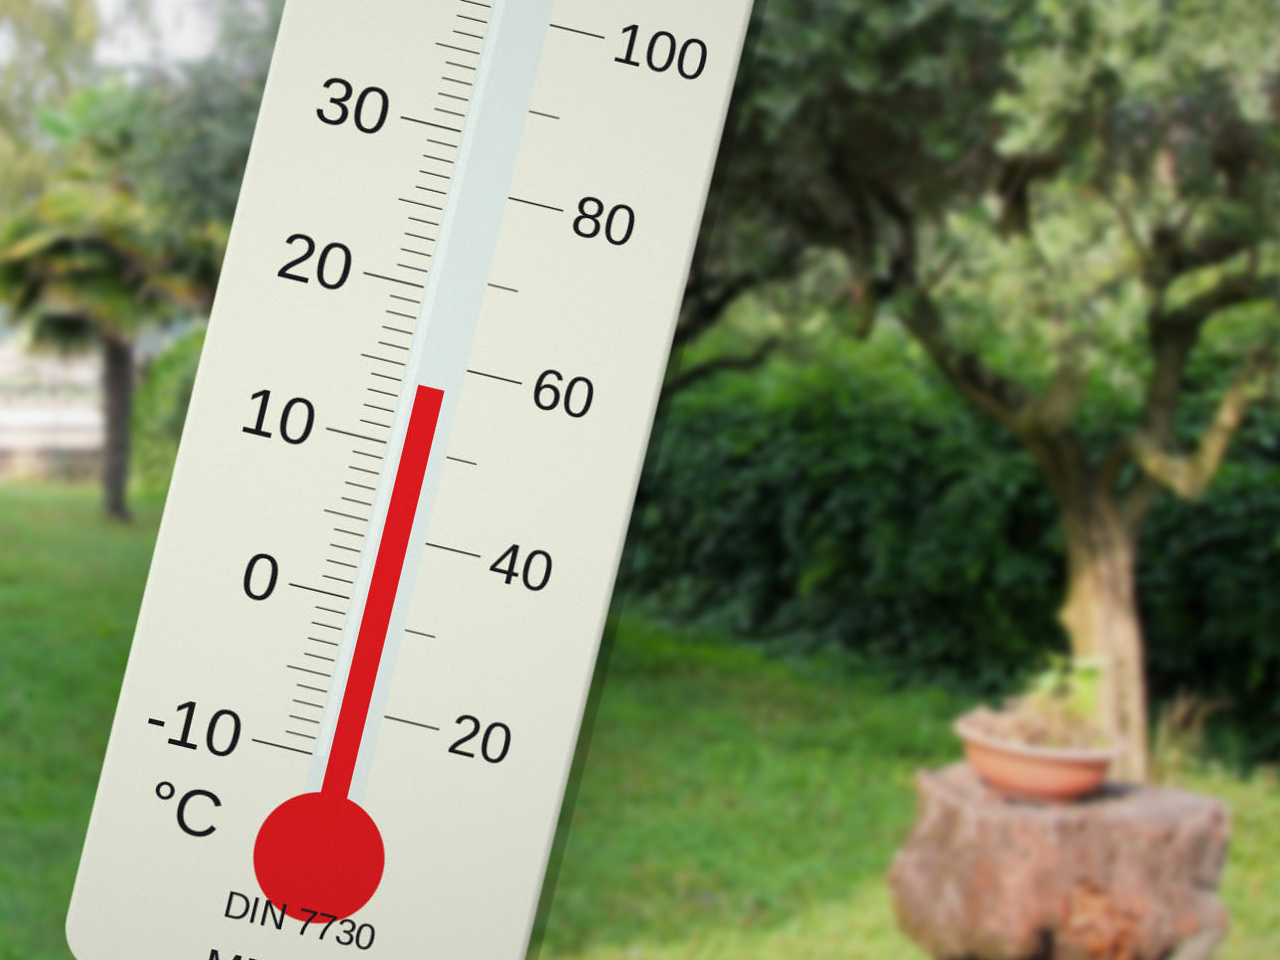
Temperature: °C 14
